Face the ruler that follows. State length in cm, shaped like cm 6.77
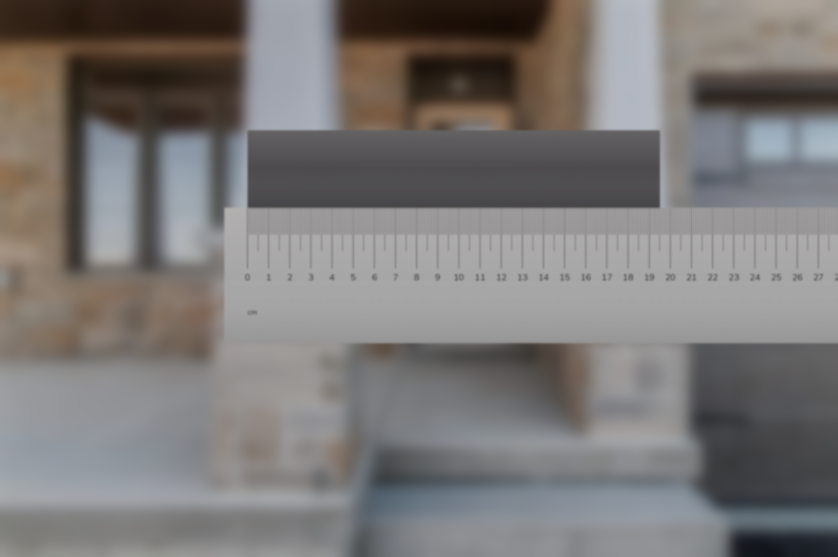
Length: cm 19.5
